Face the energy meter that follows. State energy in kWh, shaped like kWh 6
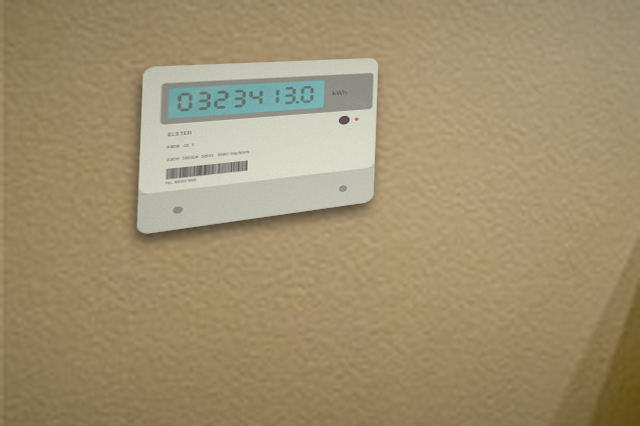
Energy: kWh 323413.0
